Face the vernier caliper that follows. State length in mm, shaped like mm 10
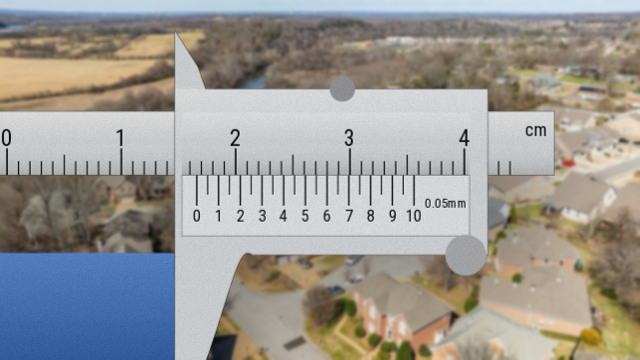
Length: mm 16.6
